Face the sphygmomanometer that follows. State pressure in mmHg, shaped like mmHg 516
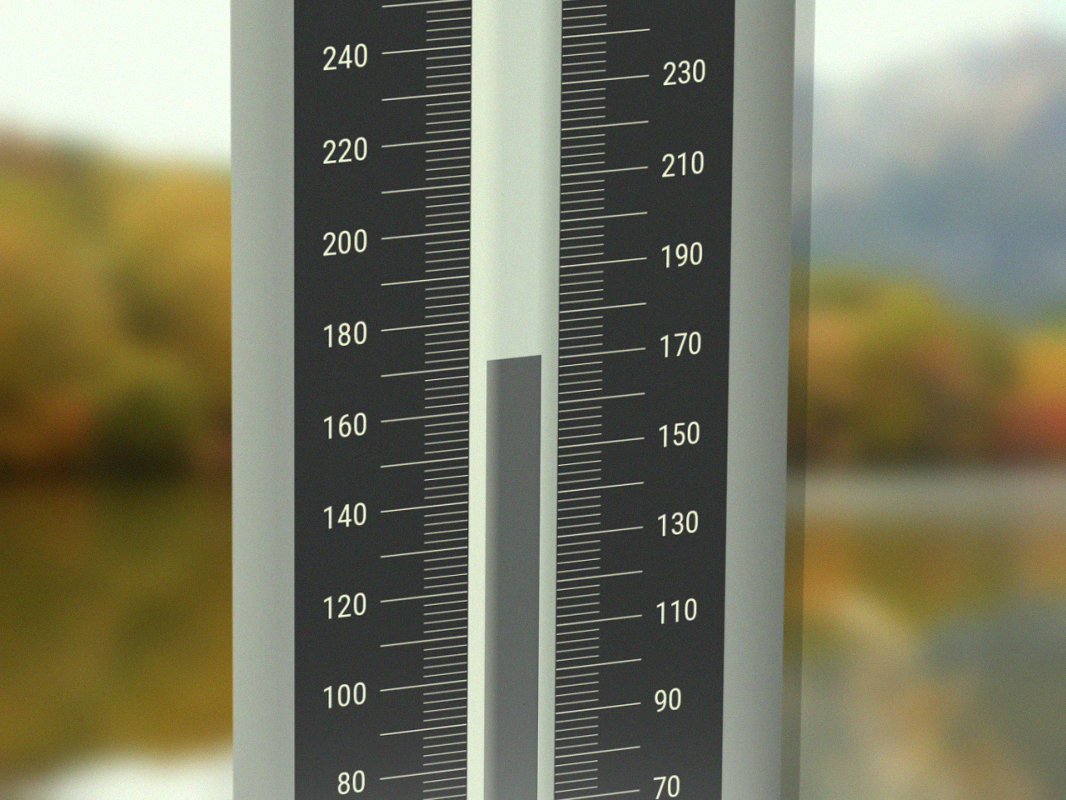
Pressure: mmHg 171
